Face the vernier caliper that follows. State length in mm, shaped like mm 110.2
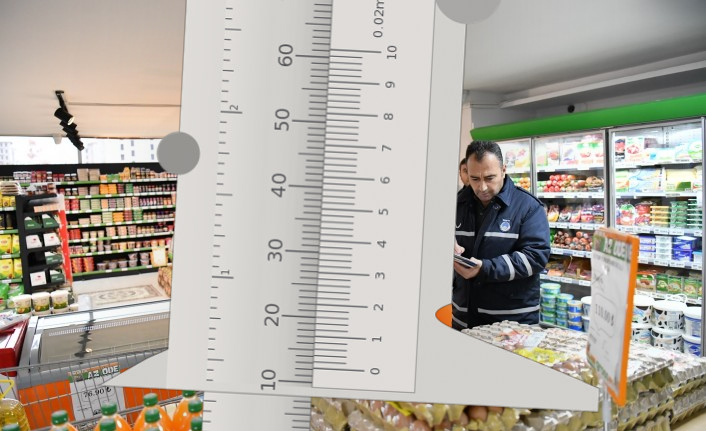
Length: mm 12.2
